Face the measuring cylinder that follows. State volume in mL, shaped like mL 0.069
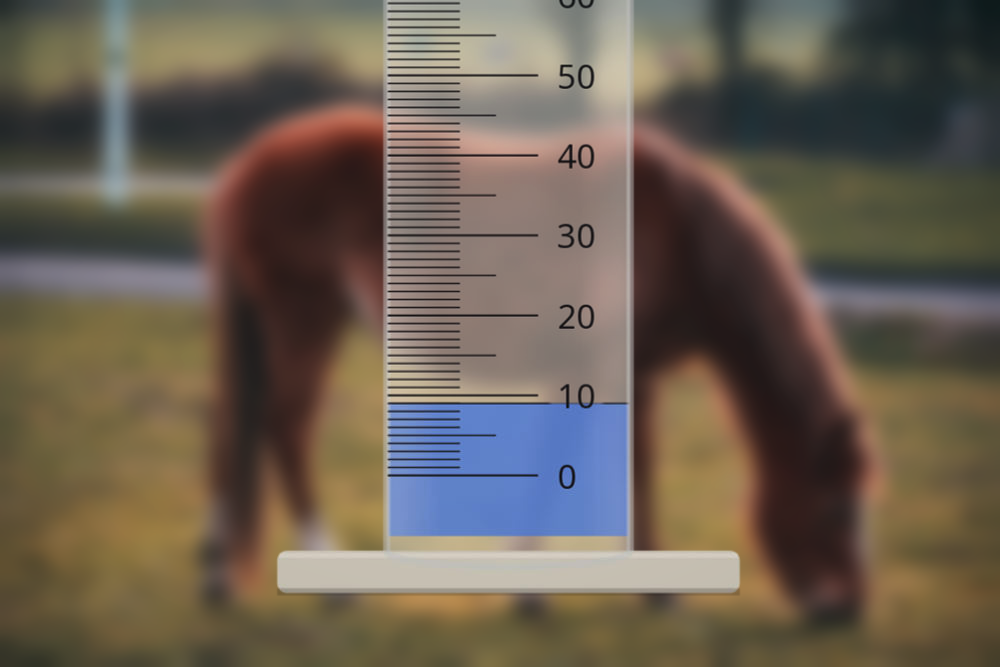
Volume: mL 9
